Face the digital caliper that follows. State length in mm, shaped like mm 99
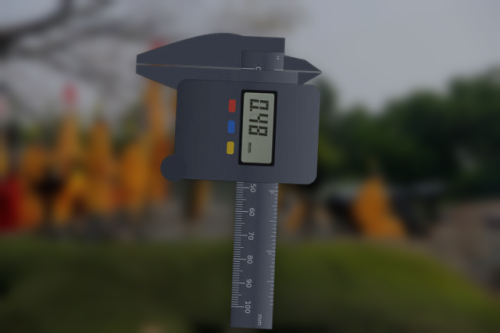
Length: mm 0.48
